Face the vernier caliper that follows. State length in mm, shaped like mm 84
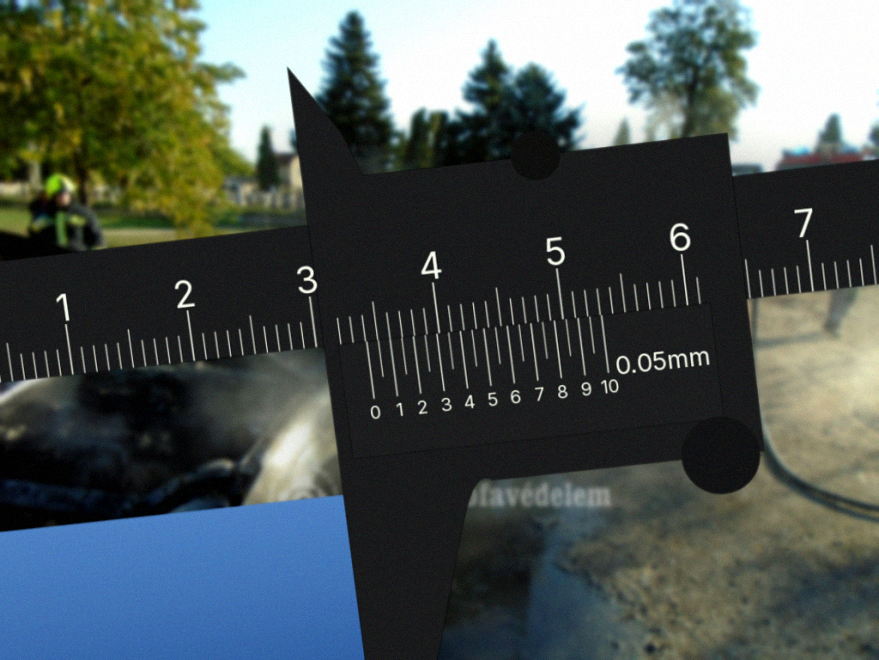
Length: mm 34.1
